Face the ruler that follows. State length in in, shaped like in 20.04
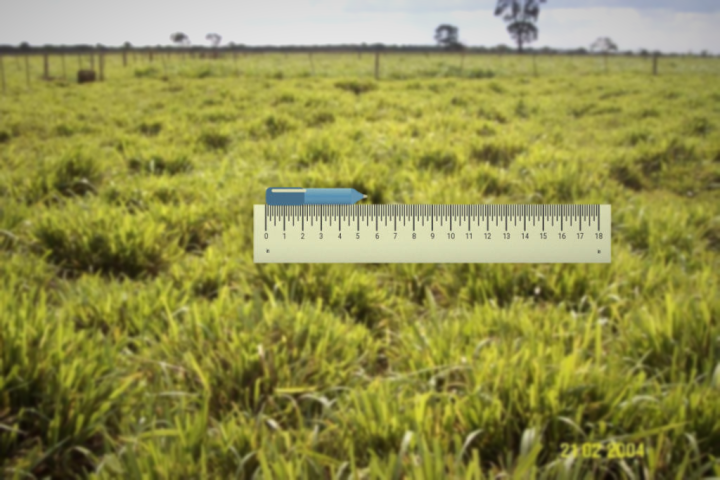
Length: in 5.5
